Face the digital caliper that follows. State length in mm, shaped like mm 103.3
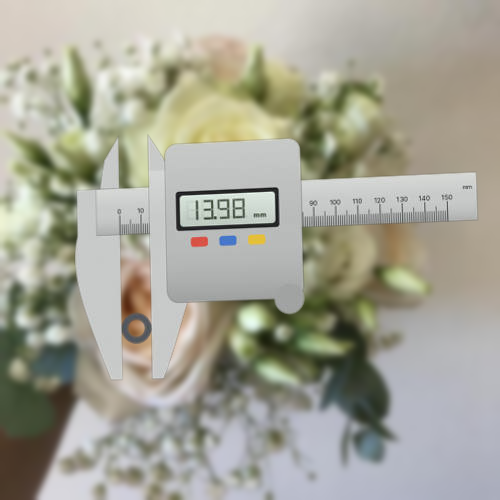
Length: mm 13.98
